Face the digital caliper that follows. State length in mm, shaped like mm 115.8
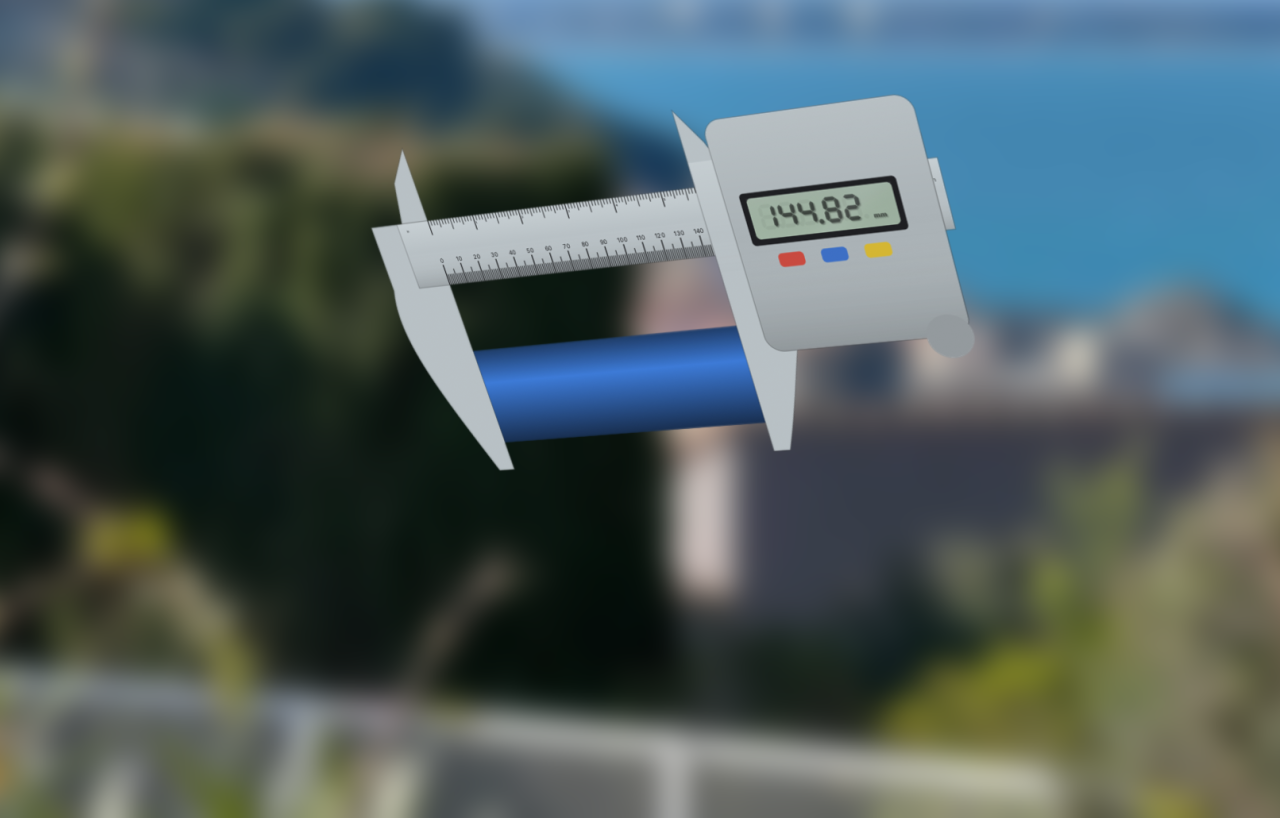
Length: mm 144.82
